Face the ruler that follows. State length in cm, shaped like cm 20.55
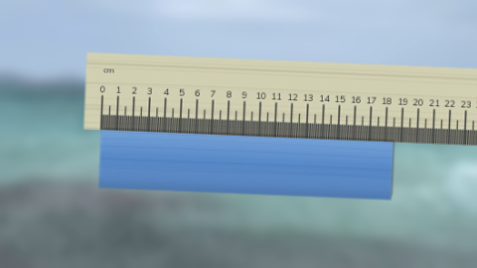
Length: cm 18.5
